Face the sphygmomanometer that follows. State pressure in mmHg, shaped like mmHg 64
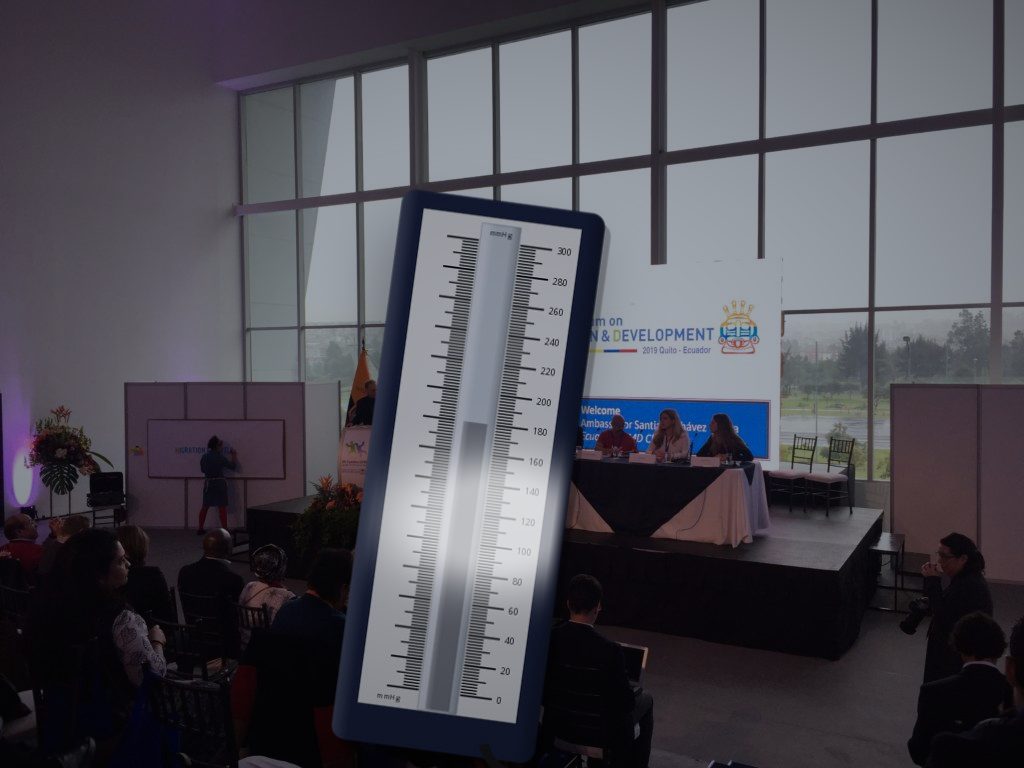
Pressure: mmHg 180
